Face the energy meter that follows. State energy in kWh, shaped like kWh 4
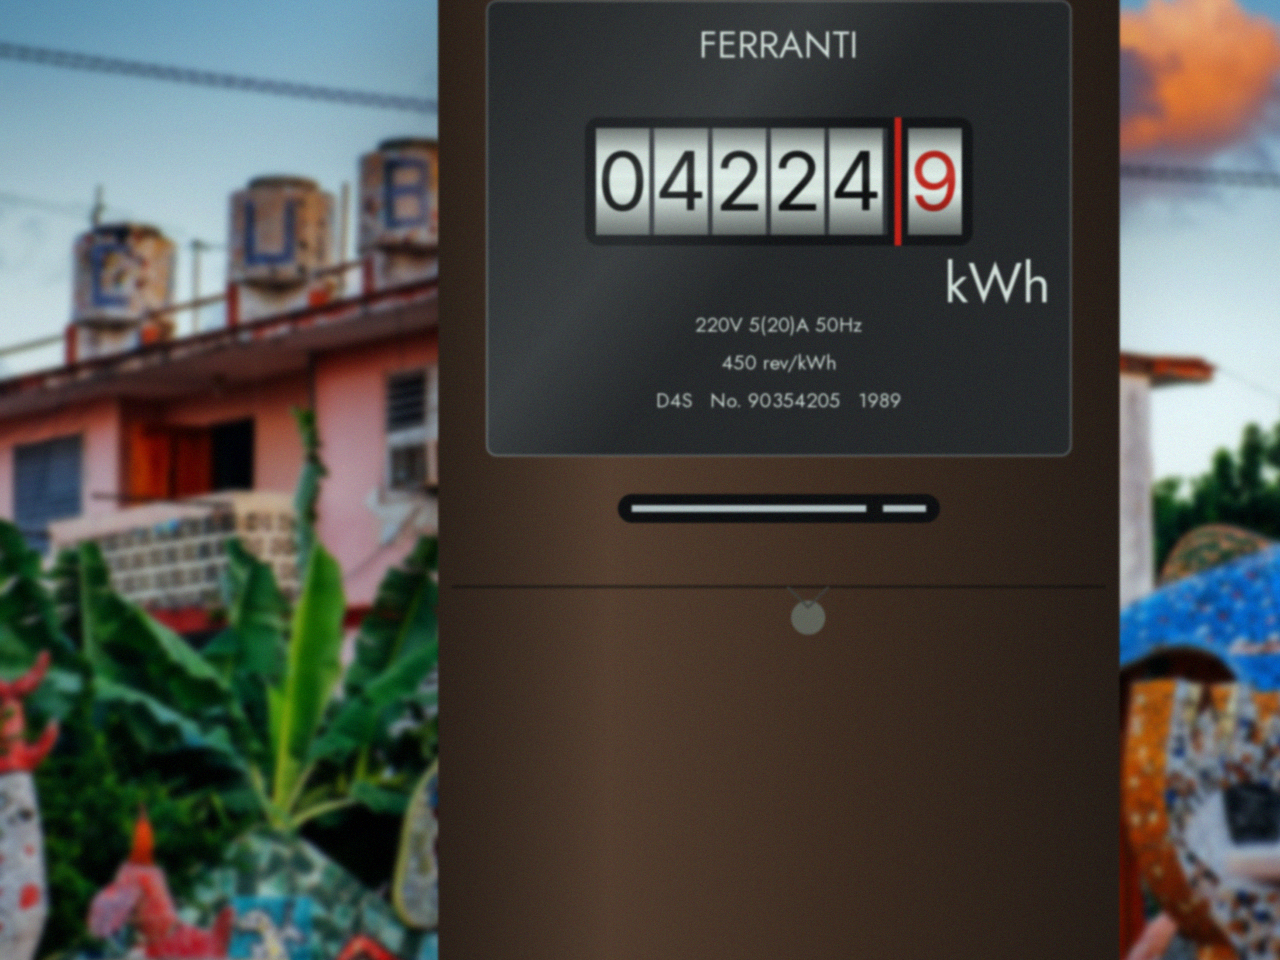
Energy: kWh 4224.9
